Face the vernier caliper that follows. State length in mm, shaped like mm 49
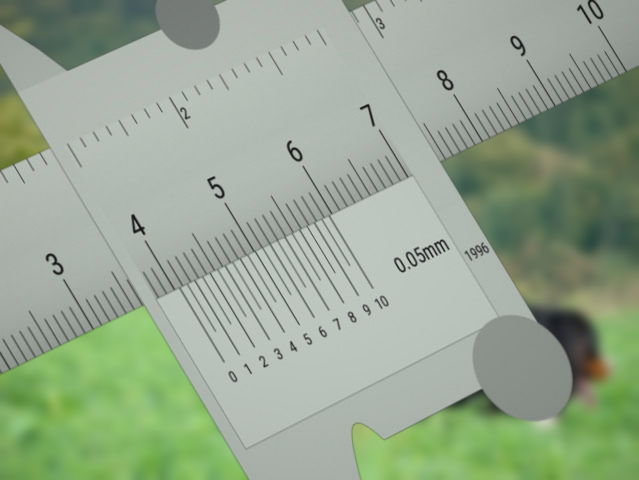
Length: mm 40.6
